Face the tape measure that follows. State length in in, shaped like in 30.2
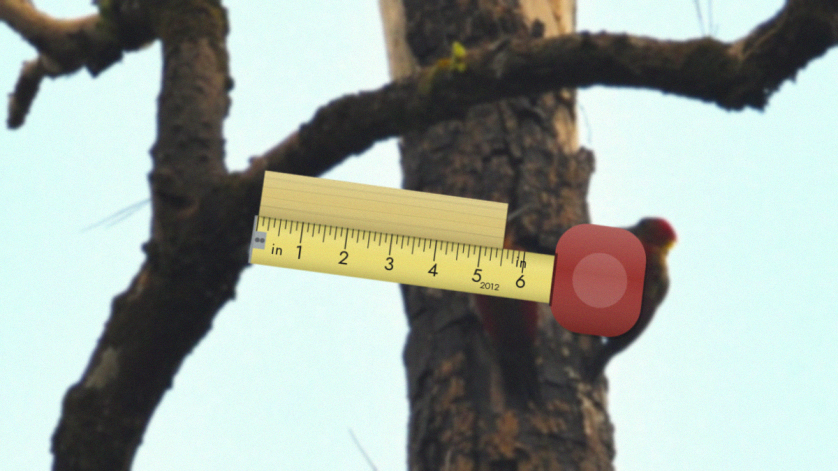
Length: in 5.5
